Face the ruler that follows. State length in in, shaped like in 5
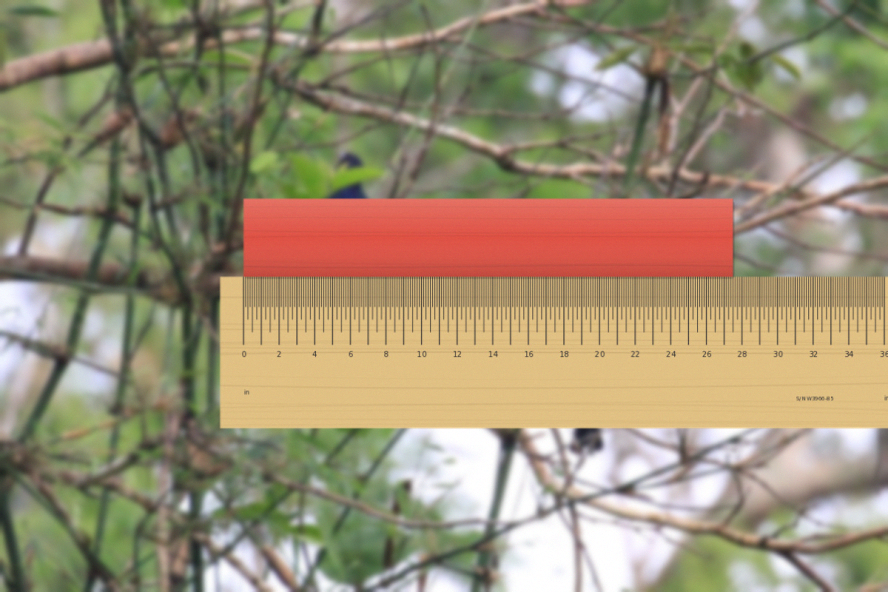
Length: in 27.5
